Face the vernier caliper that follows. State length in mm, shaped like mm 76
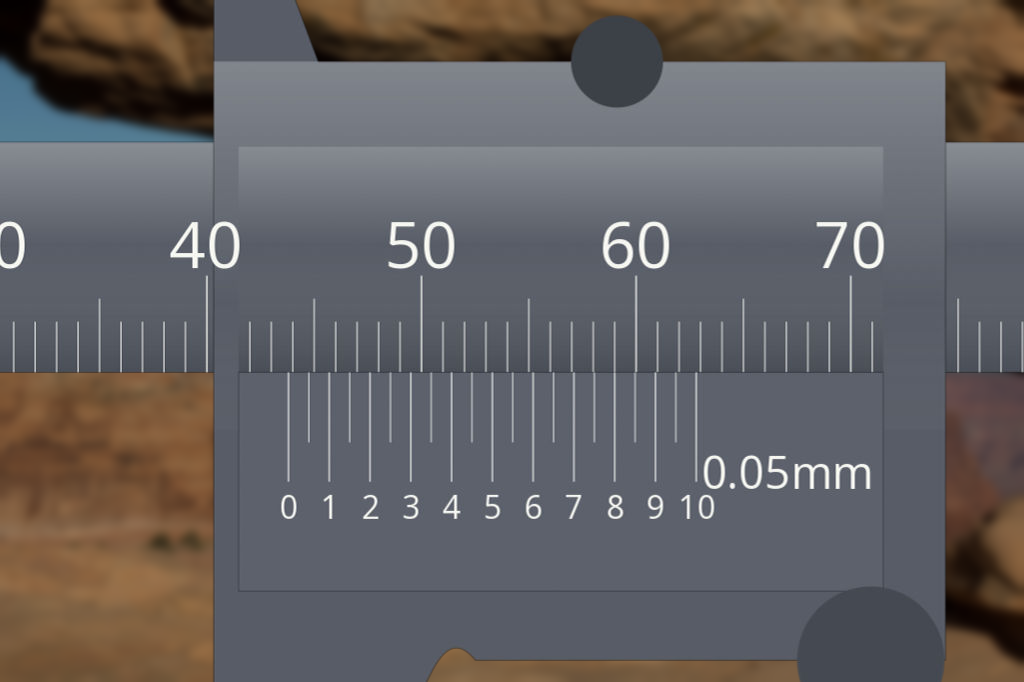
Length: mm 43.8
